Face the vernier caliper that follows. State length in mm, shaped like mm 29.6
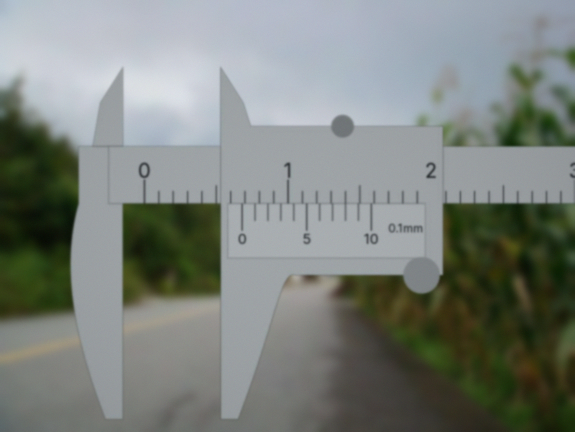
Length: mm 6.8
